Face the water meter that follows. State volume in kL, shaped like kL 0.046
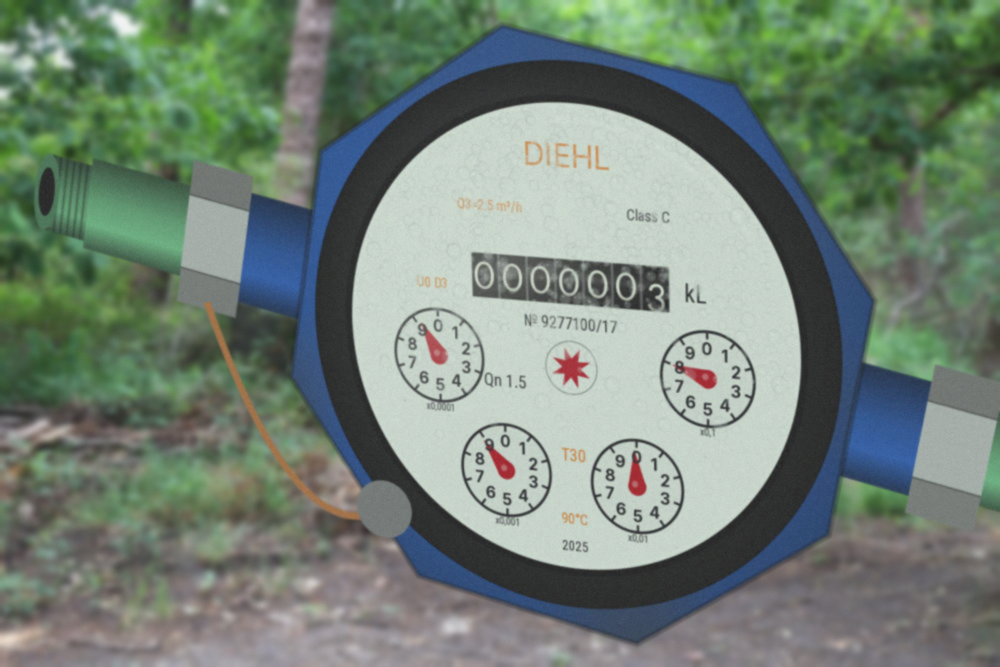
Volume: kL 2.7989
